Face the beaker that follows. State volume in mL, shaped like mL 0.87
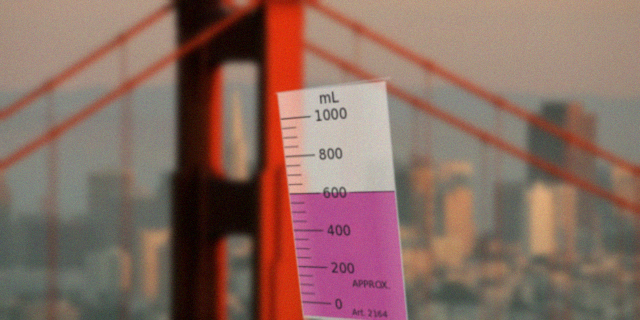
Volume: mL 600
